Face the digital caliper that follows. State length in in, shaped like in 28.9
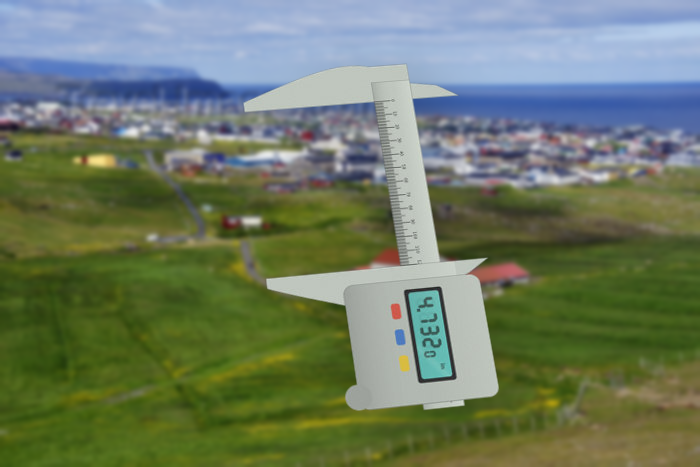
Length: in 4.7320
